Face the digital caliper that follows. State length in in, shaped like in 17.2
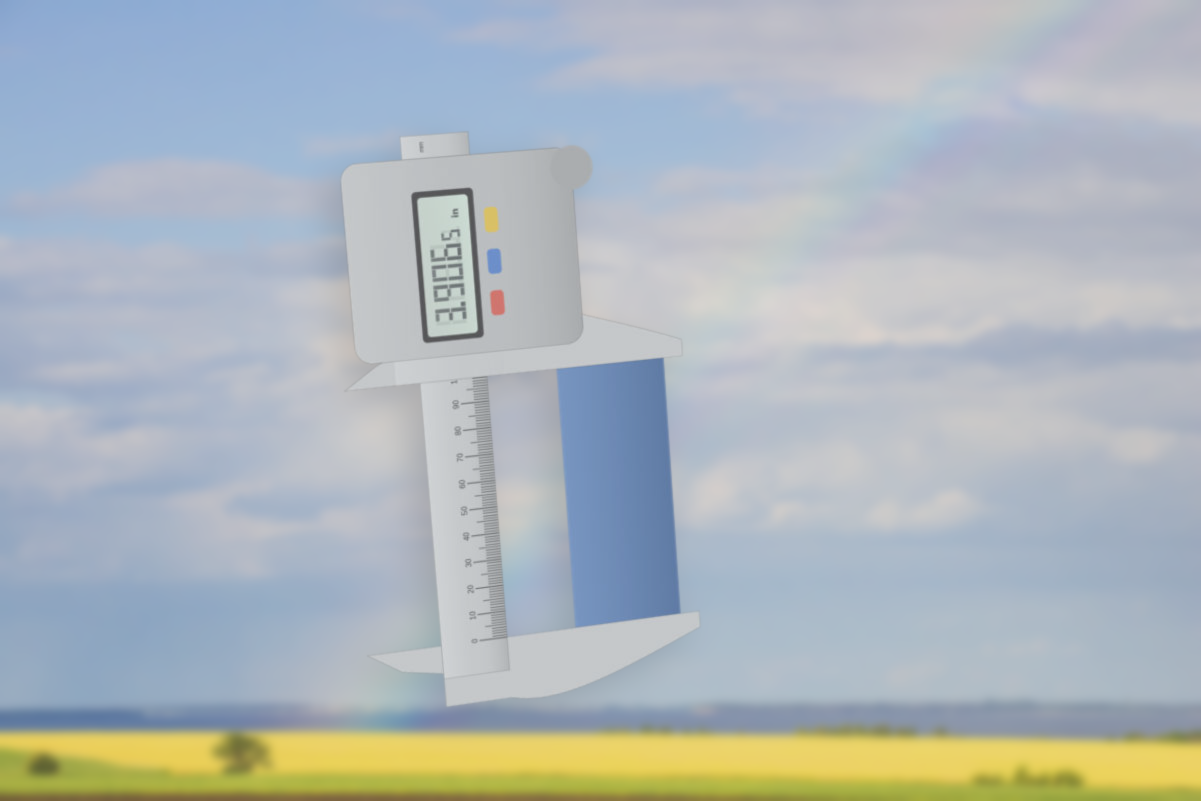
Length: in 3.9065
